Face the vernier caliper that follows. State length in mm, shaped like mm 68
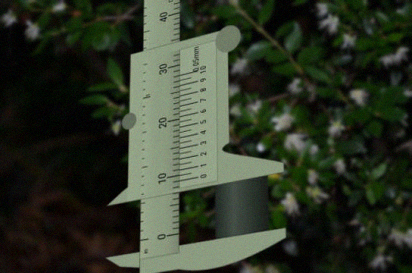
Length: mm 9.0
